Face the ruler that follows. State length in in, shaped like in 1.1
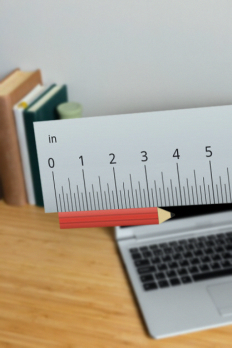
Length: in 3.75
